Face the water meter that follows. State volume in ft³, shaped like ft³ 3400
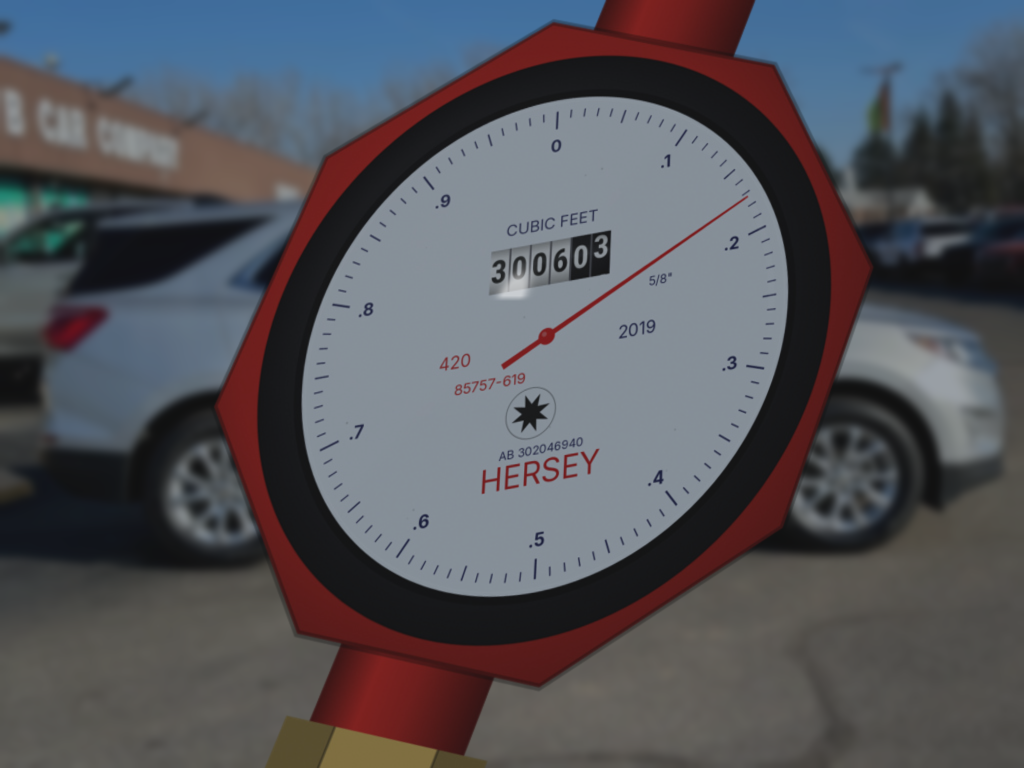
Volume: ft³ 300603.17
